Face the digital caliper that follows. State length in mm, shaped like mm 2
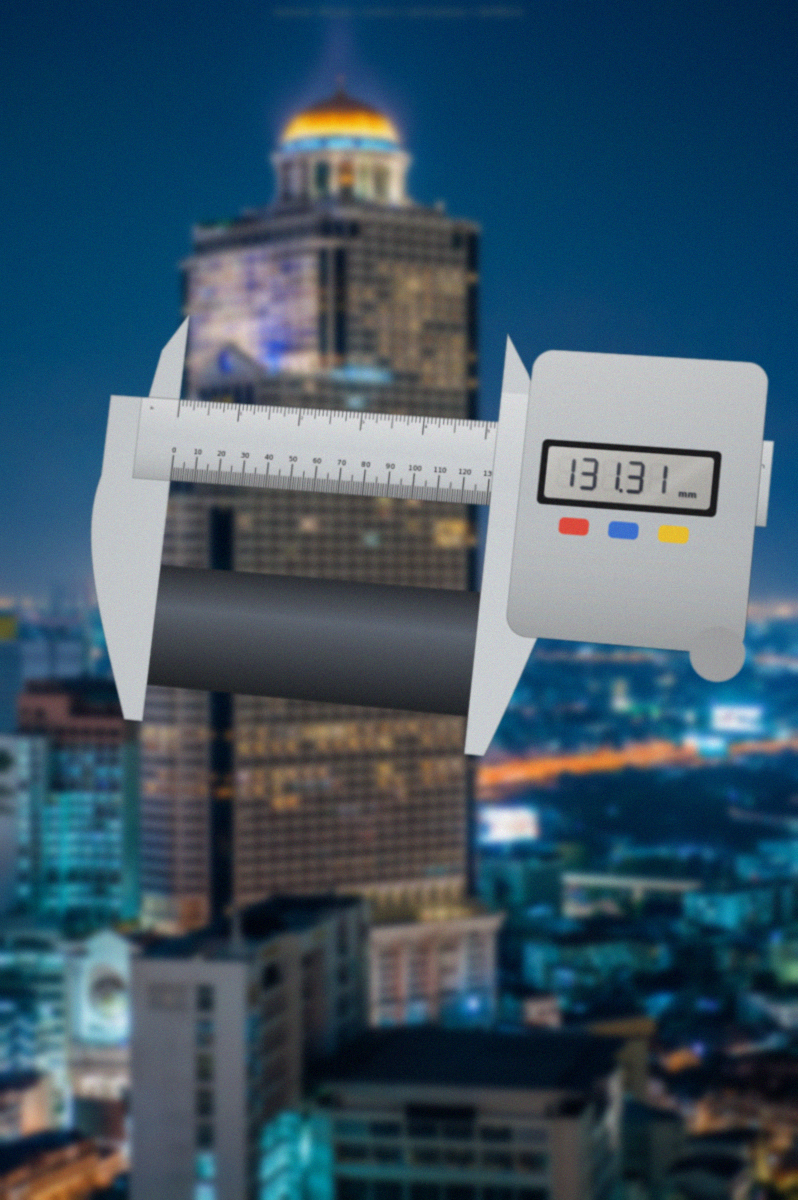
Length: mm 131.31
